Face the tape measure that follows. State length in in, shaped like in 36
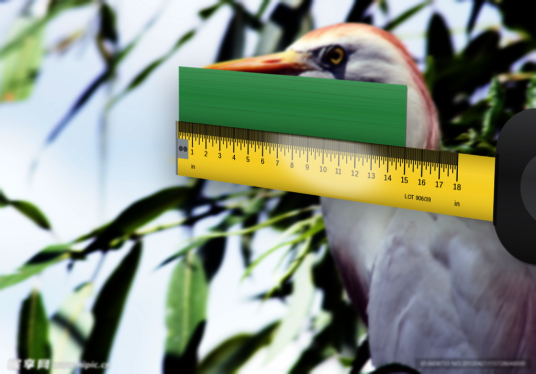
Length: in 15
